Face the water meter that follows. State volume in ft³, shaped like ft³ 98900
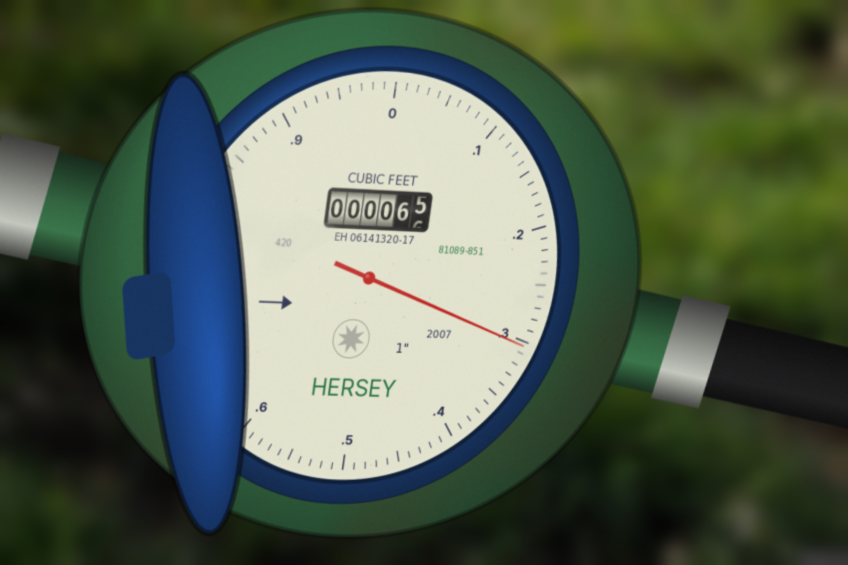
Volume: ft³ 65.30
